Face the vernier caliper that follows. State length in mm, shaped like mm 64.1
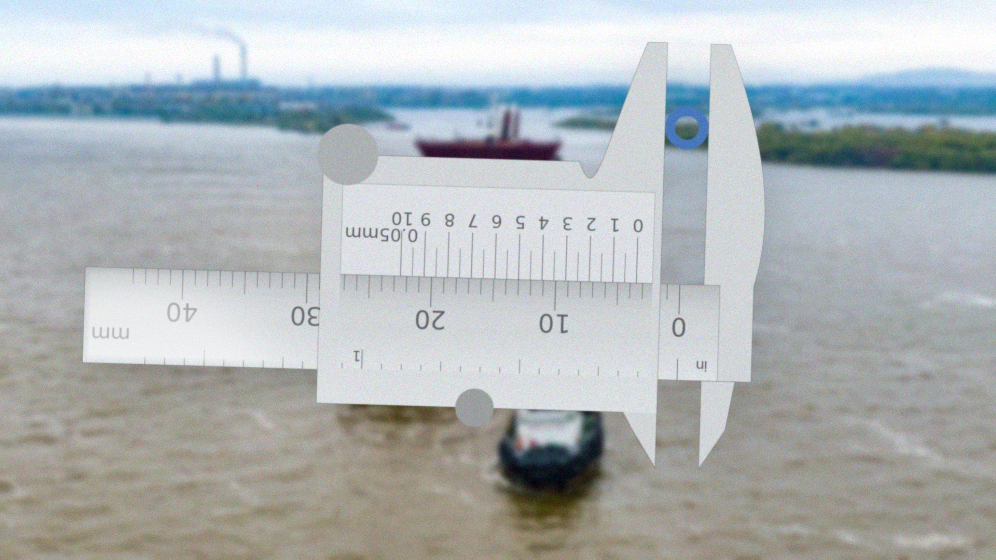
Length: mm 3.5
